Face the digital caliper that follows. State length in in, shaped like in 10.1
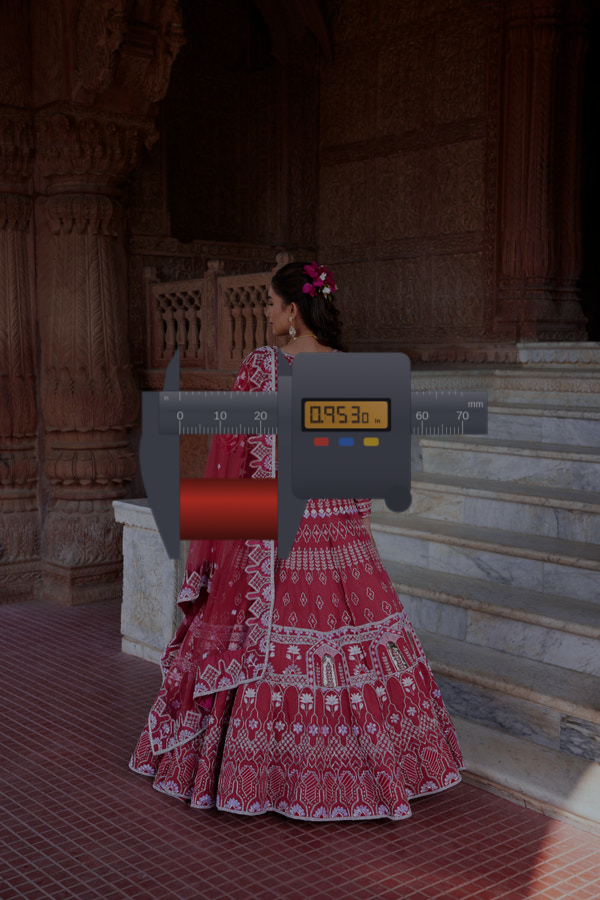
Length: in 0.9530
